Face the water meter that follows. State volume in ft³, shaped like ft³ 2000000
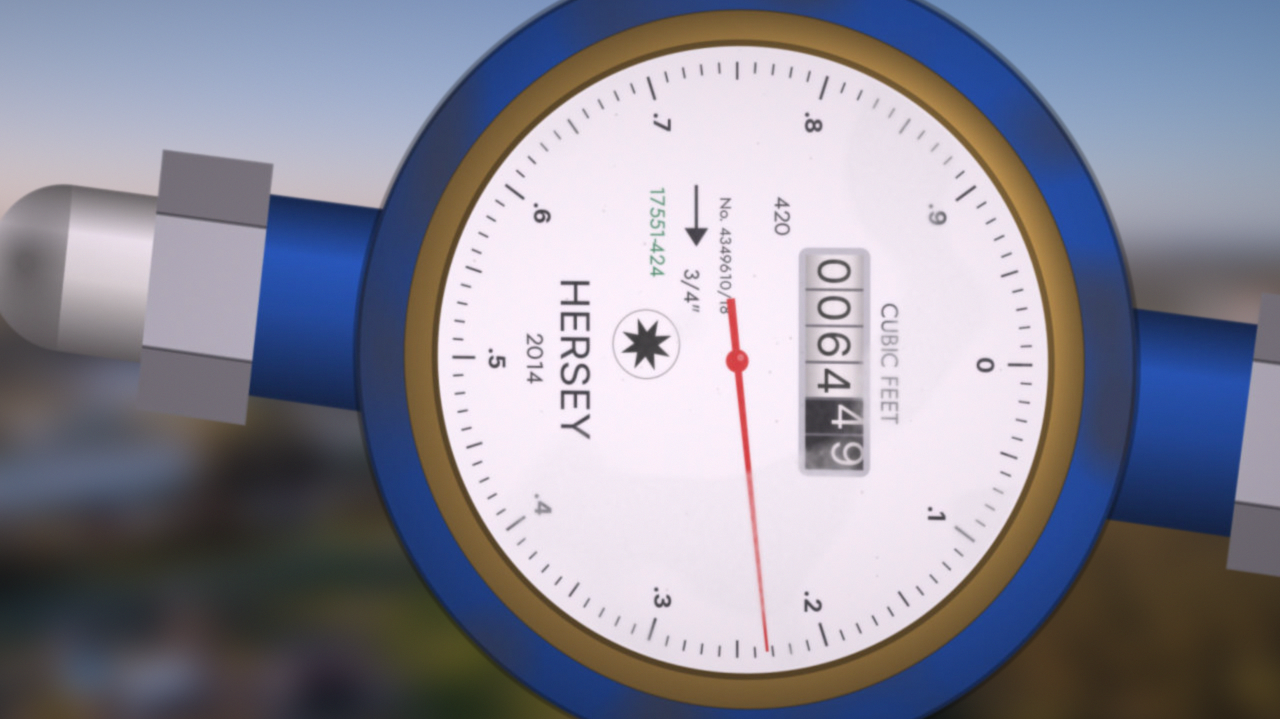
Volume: ft³ 6449.23
